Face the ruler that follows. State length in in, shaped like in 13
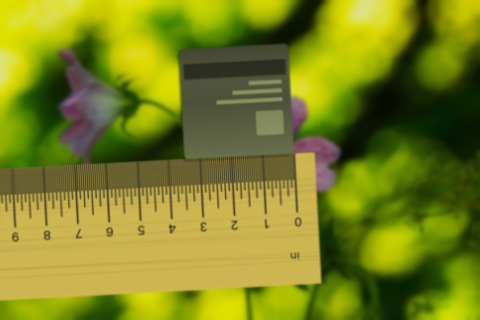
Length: in 3.5
